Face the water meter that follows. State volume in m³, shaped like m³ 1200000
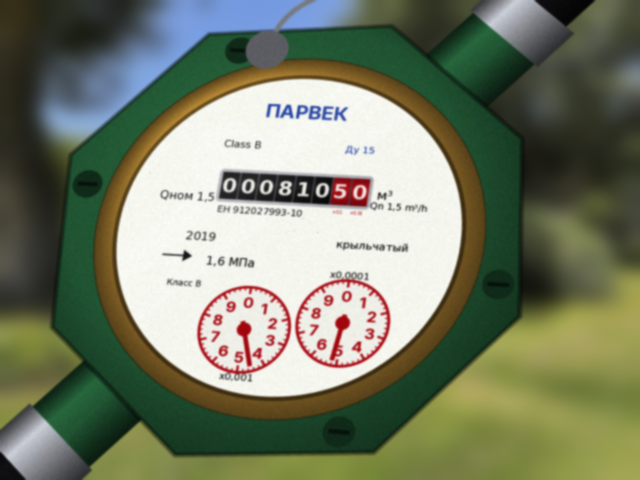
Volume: m³ 810.5045
